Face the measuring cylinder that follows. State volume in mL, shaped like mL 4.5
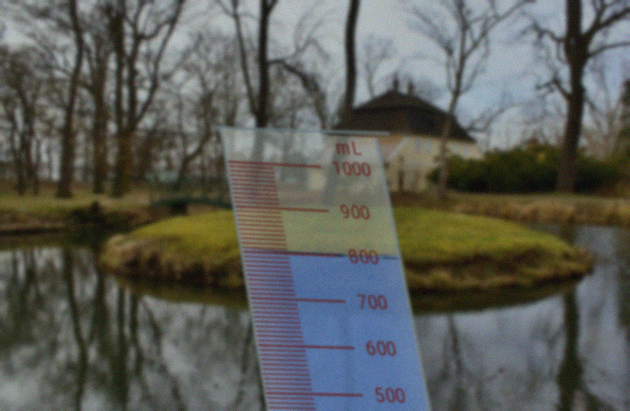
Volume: mL 800
